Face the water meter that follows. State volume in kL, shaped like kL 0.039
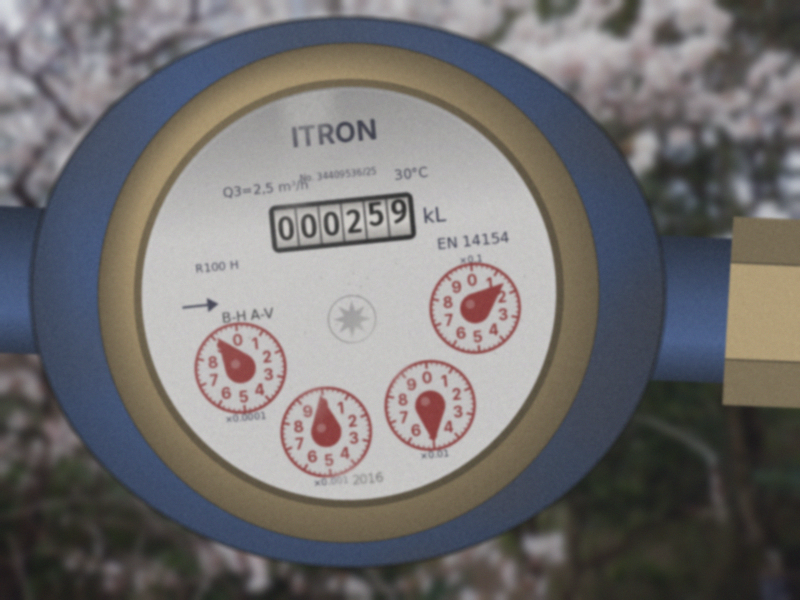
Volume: kL 259.1499
